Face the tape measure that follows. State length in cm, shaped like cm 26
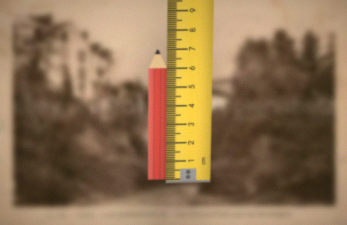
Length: cm 7
